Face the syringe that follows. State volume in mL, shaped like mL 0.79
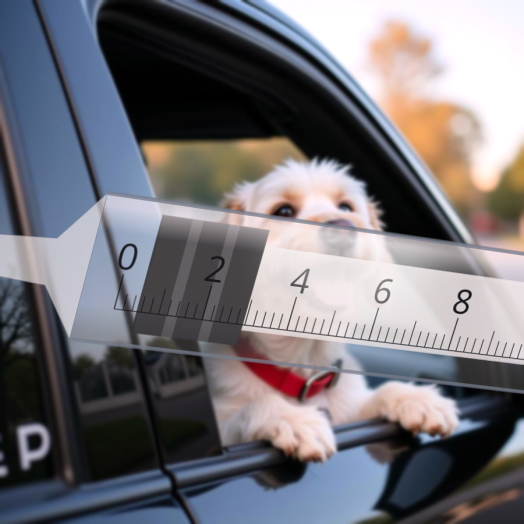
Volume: mL 0.5
